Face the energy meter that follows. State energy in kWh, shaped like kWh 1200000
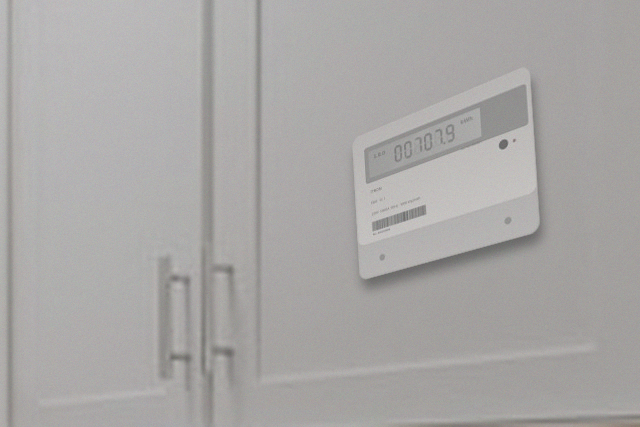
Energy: kWh 707.9
